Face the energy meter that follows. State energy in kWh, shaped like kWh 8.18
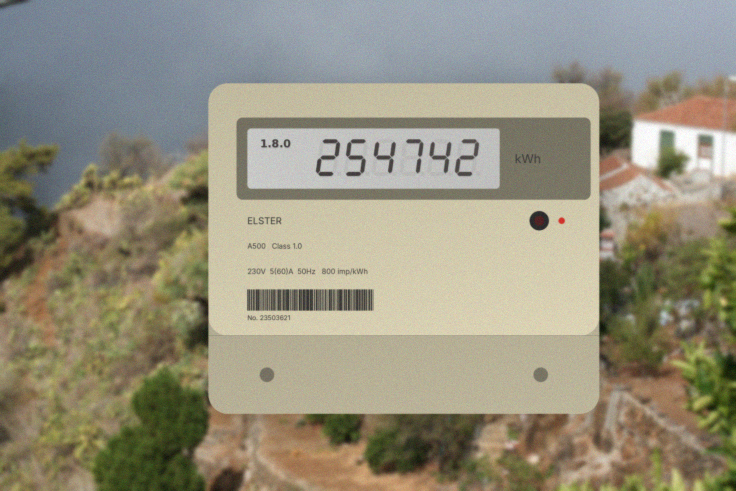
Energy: kWh 254742
